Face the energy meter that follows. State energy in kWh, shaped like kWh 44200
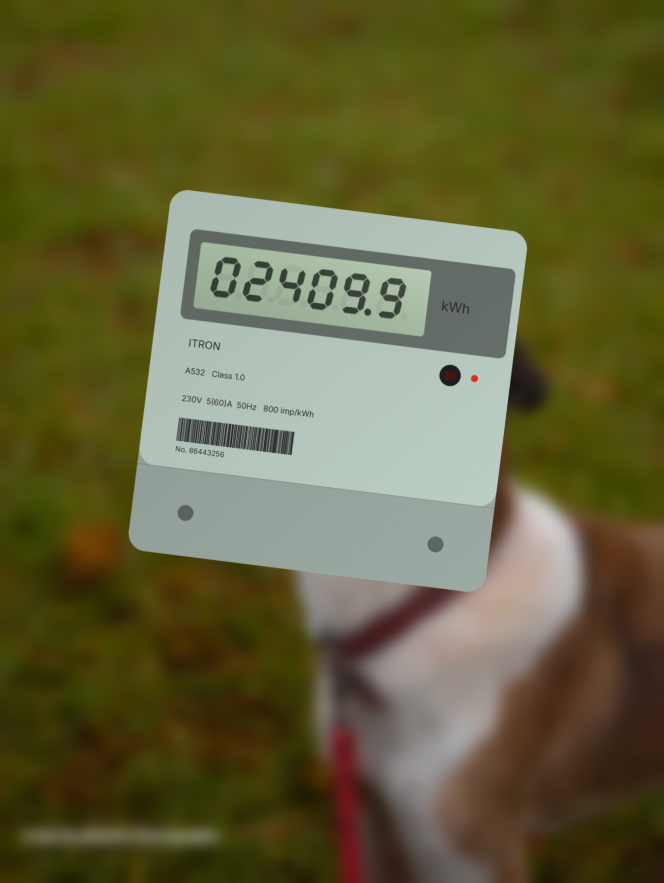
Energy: kWh 2409.9
